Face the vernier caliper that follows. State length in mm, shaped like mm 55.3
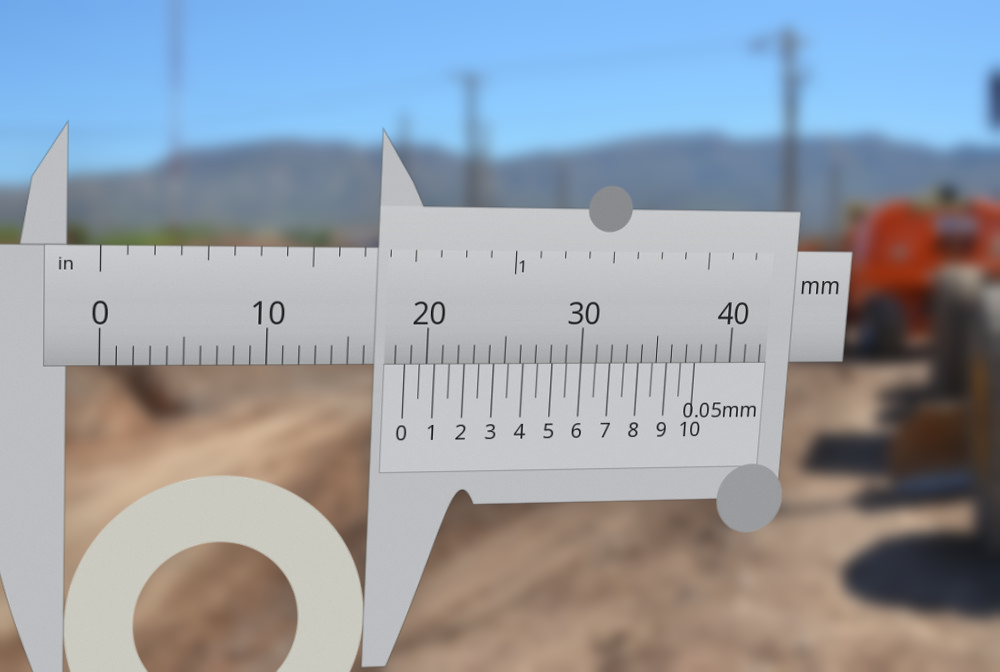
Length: mm 18.6
